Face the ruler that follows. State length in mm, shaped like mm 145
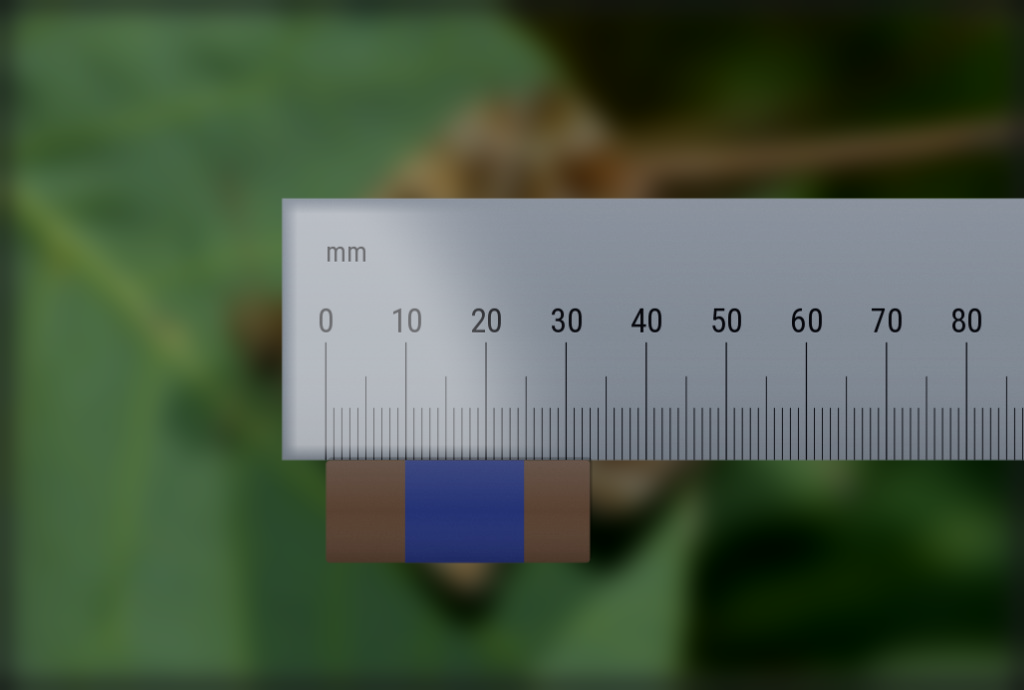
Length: mm 33
